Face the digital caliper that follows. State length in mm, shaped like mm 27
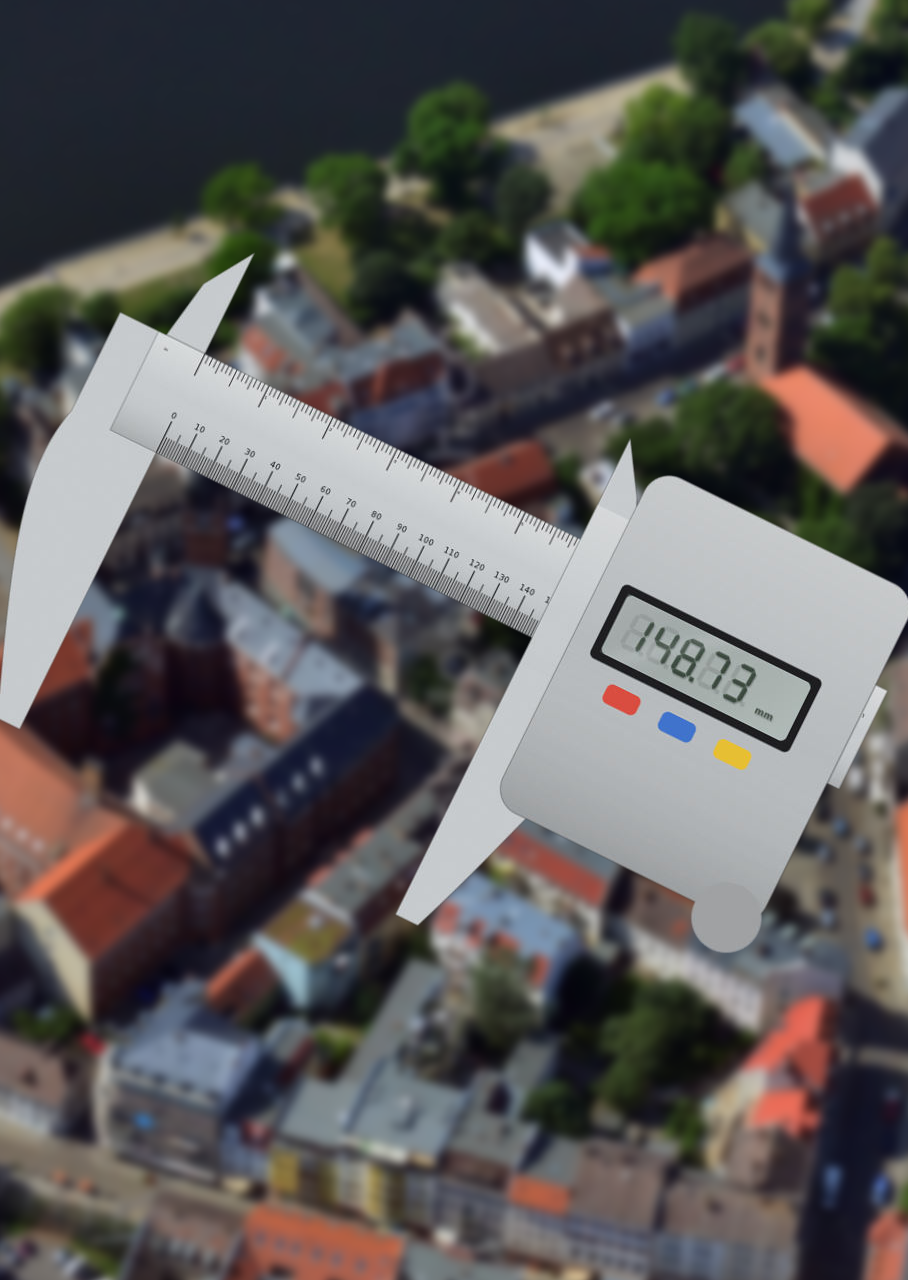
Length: mm 148.73
